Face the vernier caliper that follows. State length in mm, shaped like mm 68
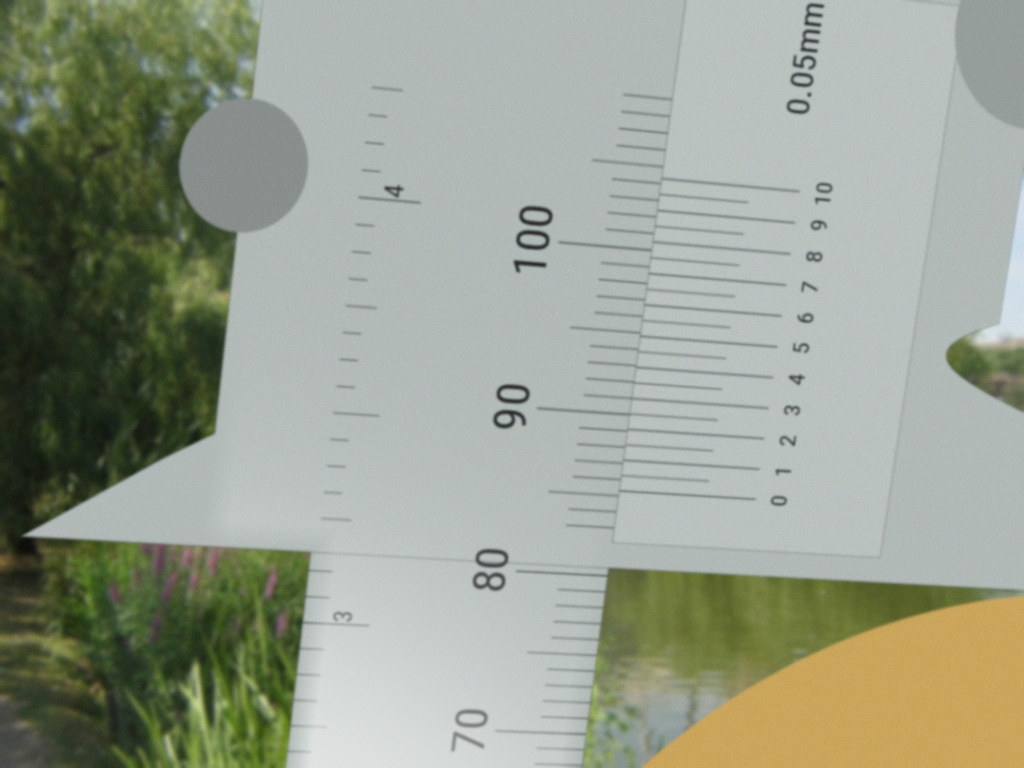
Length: mm 85.3
